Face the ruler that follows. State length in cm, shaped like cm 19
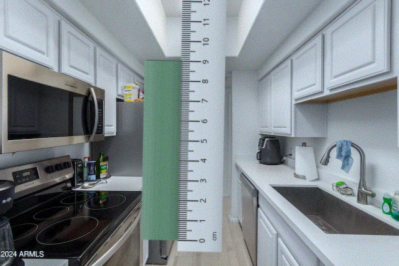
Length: cm 9
